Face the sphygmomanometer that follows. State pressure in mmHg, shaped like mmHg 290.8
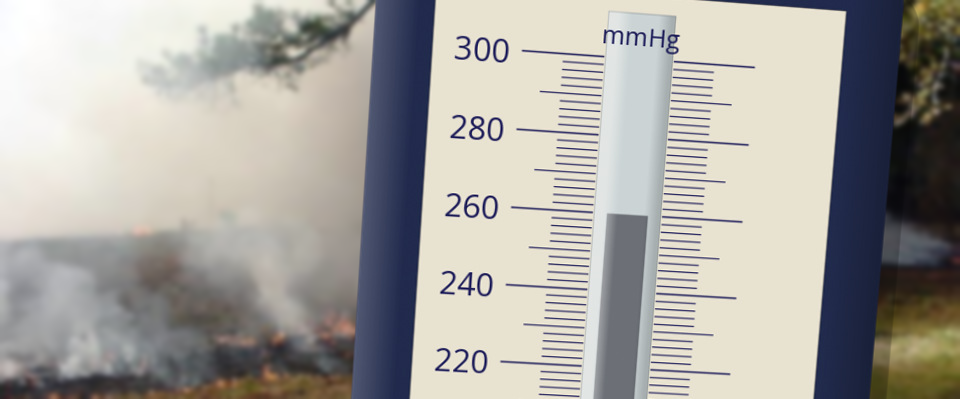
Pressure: mmHg 260
